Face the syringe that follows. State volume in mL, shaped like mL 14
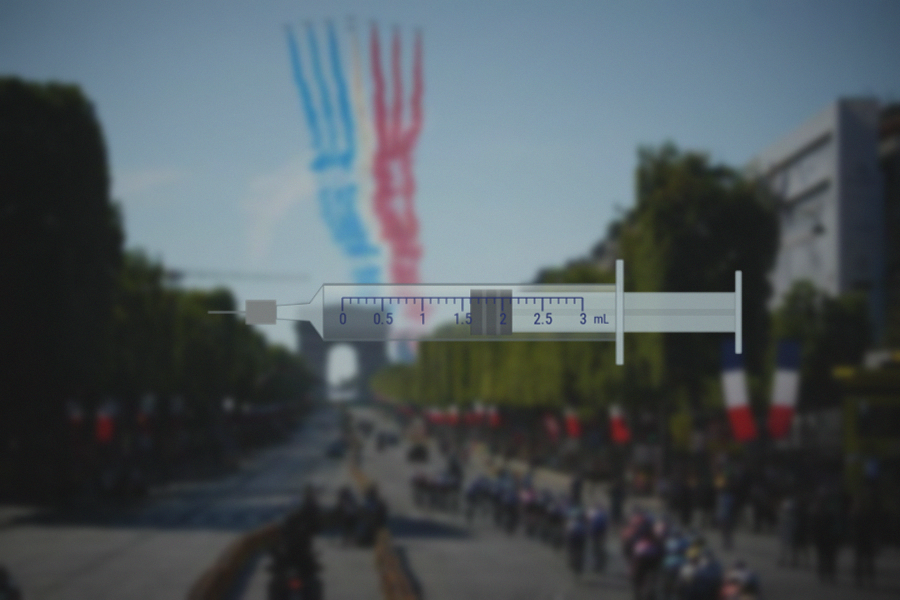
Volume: mL 1.6
